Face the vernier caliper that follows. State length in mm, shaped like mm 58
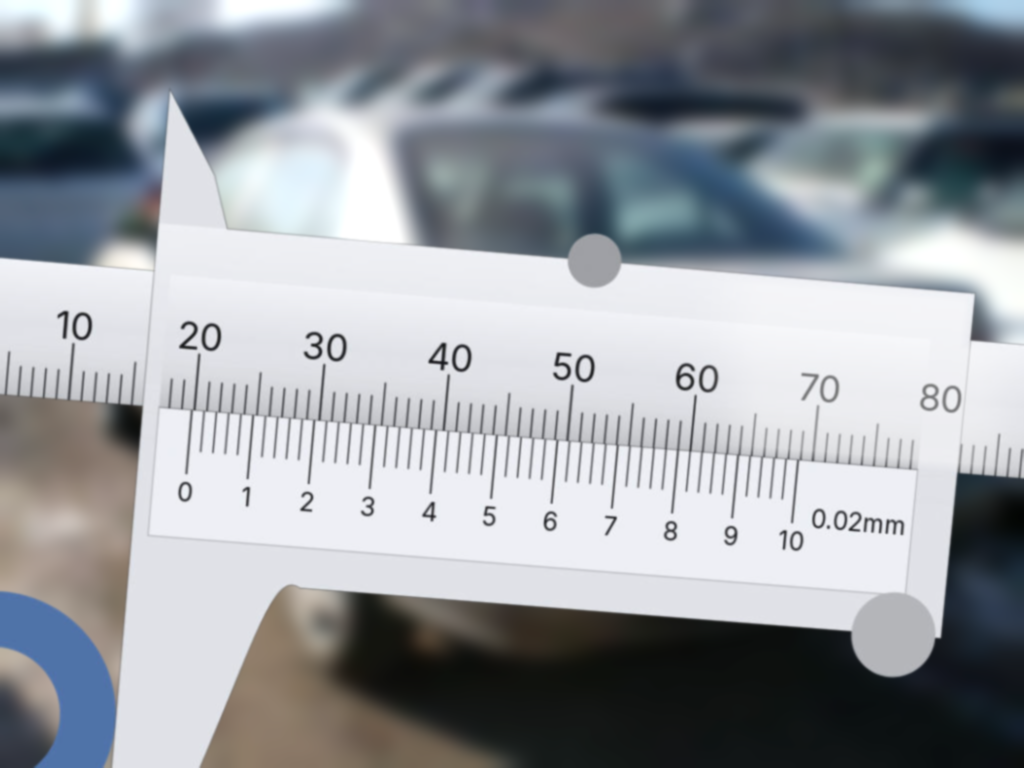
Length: mm 19.8
